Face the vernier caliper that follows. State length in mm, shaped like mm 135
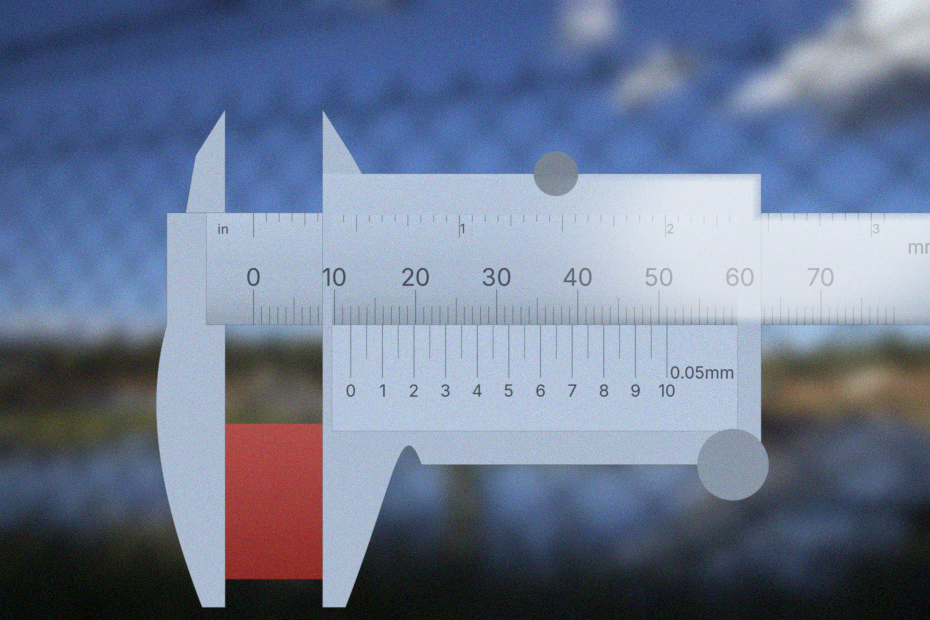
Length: mm 12.0
